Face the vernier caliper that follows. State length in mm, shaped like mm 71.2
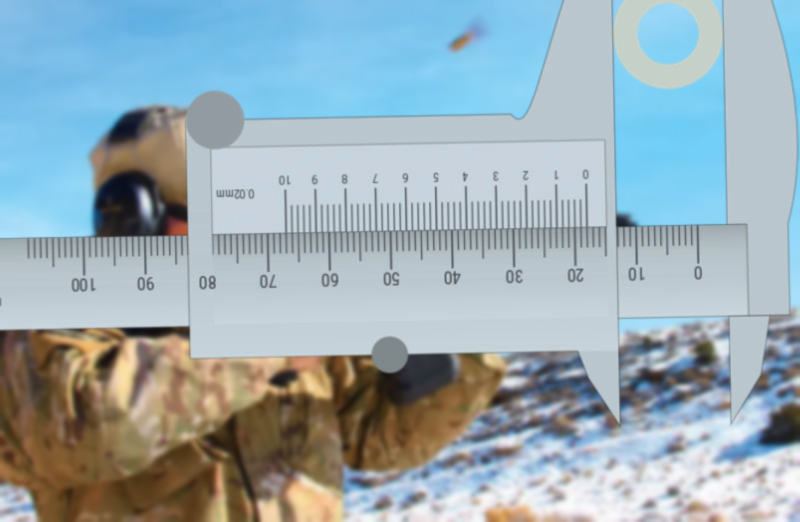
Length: mm 18.0
